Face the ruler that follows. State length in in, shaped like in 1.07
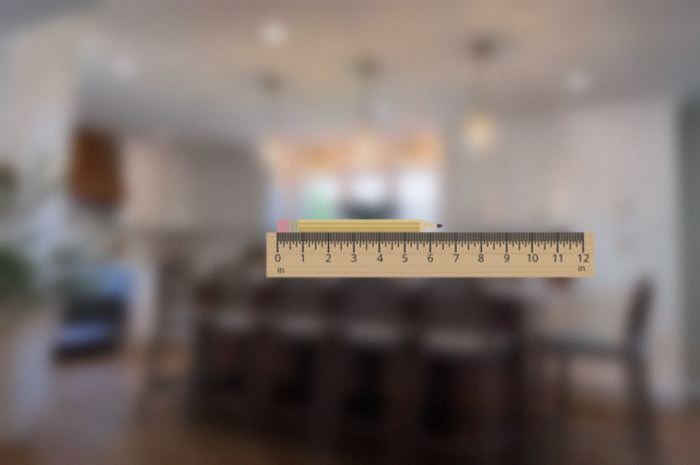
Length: in 6.5
